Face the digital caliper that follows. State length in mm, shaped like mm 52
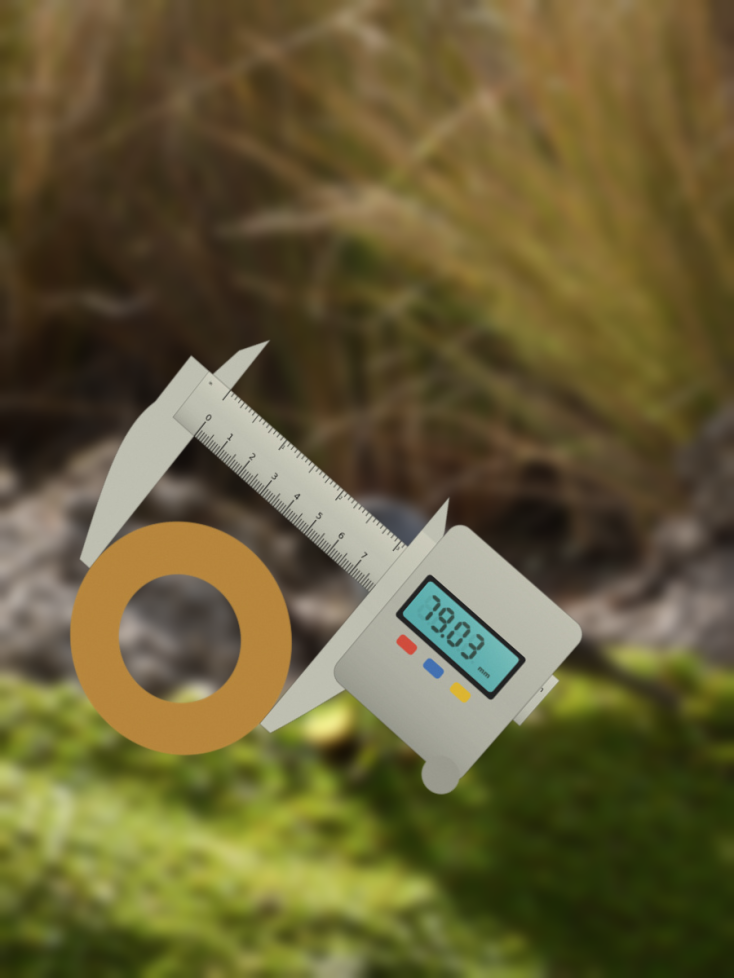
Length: mm 79.03
